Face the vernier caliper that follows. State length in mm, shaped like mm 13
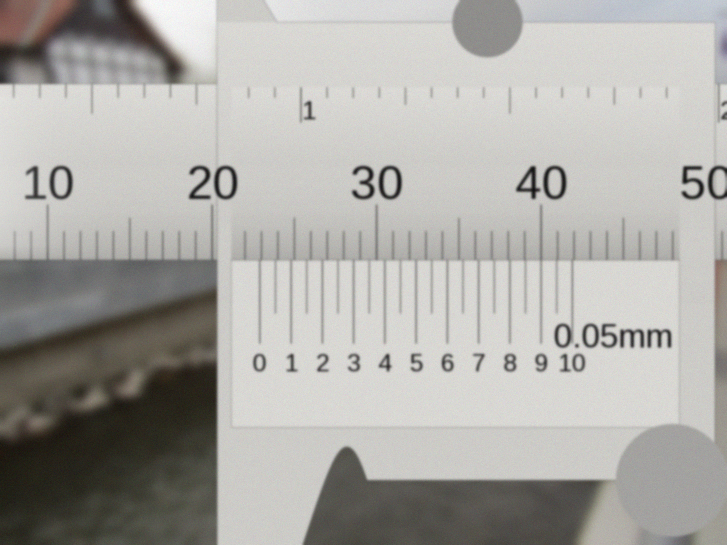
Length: mm 22.9
